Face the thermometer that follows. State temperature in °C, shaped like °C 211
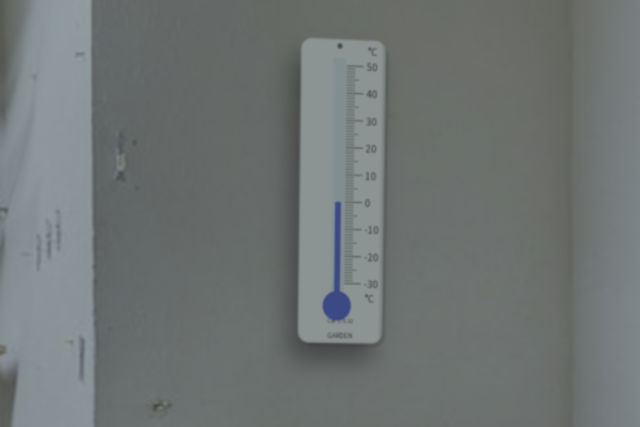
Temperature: °C 0
